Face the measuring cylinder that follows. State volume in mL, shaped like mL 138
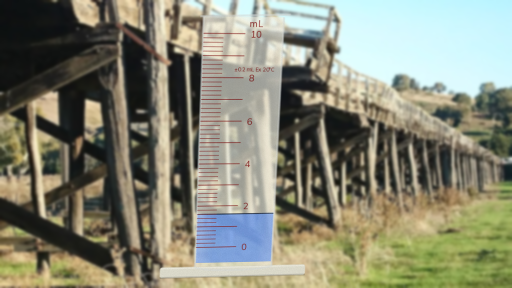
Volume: mL 1.6
